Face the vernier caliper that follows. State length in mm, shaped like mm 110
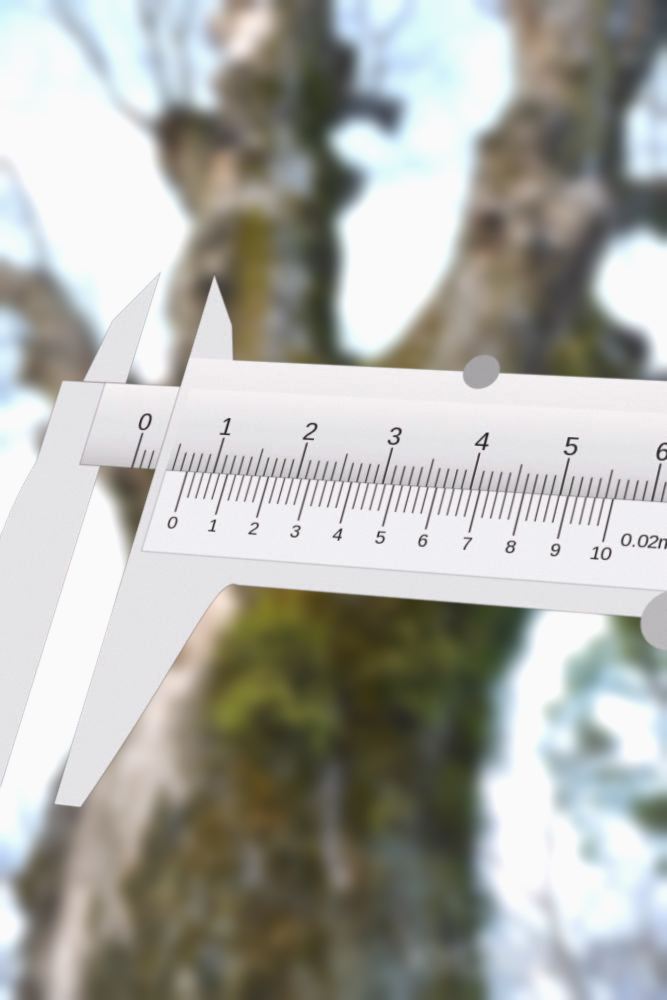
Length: mm 6.8
